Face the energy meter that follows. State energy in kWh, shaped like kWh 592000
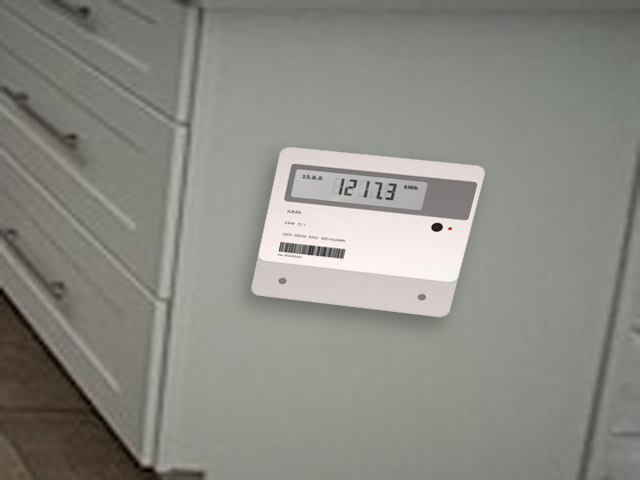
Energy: kWh 1217.3
